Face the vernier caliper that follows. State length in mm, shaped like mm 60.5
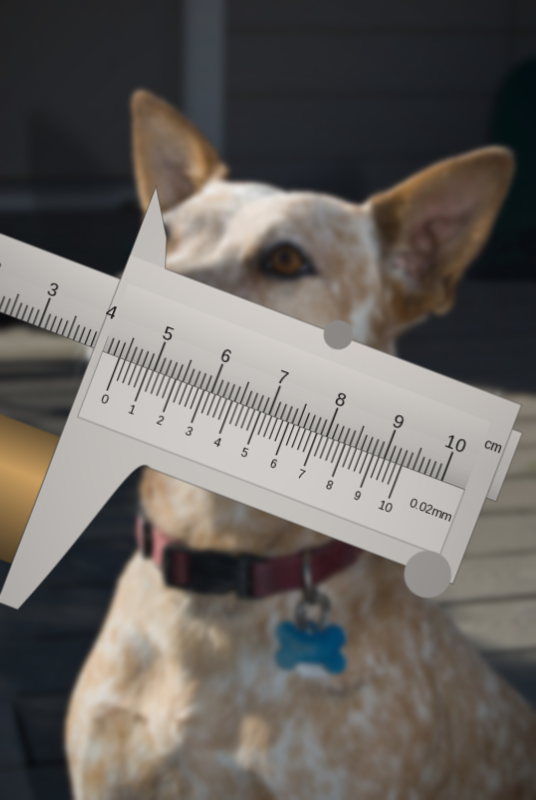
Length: mm 44.0
